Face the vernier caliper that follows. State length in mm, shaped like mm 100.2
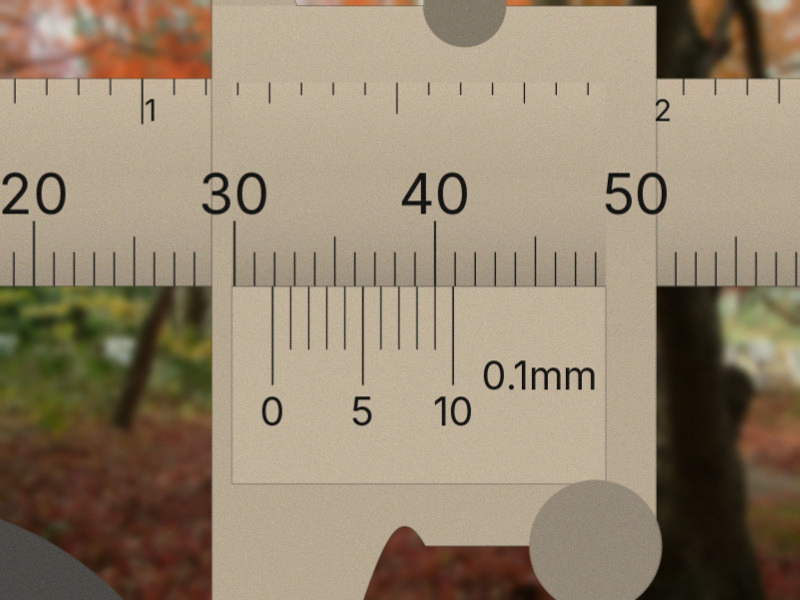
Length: mm 31.9
